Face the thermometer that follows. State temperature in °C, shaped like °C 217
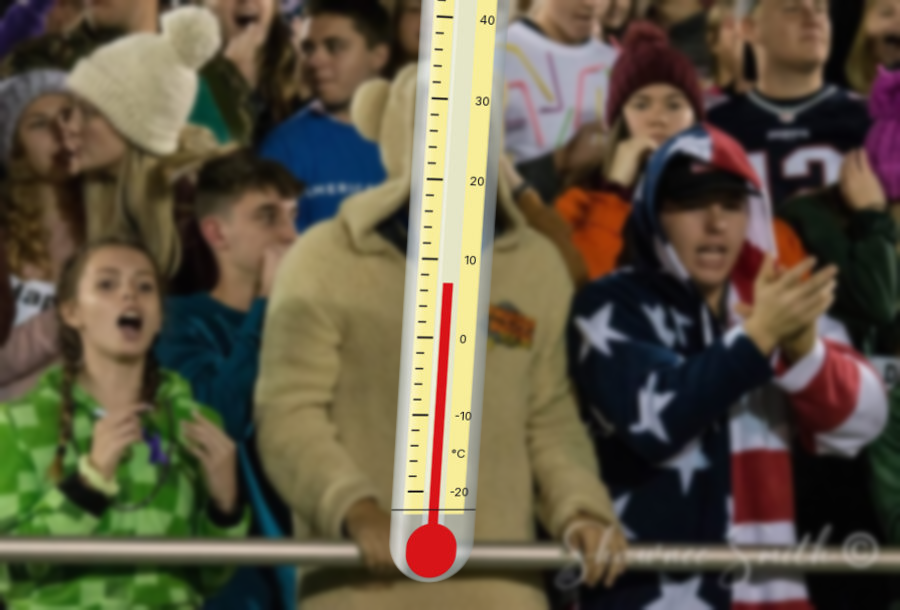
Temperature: °C 7
